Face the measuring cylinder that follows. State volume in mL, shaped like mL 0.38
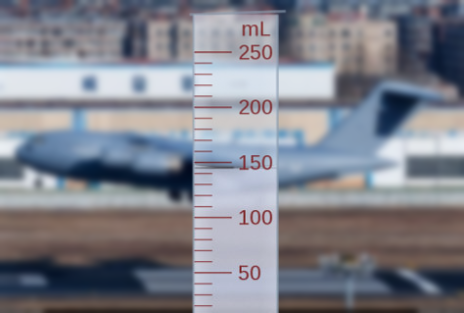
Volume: mL 145
